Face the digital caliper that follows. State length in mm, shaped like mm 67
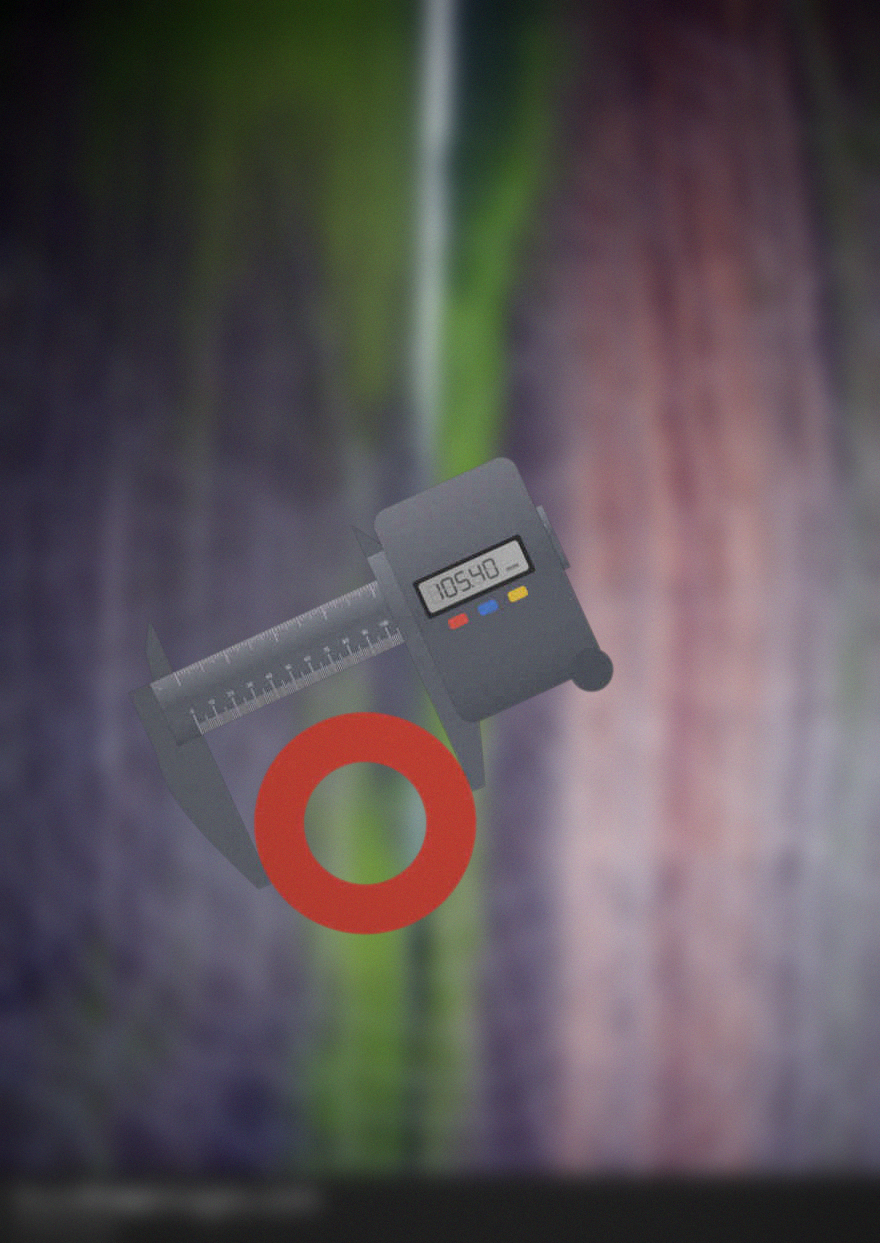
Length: mm 105.40
